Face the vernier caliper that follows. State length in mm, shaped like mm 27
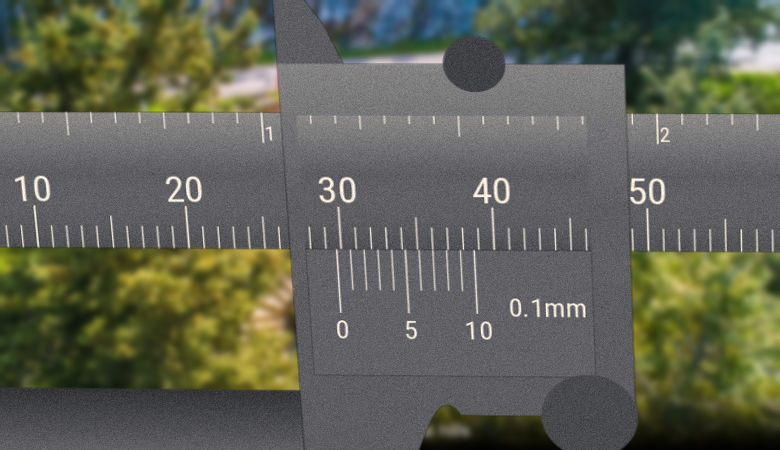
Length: mm 29.7
